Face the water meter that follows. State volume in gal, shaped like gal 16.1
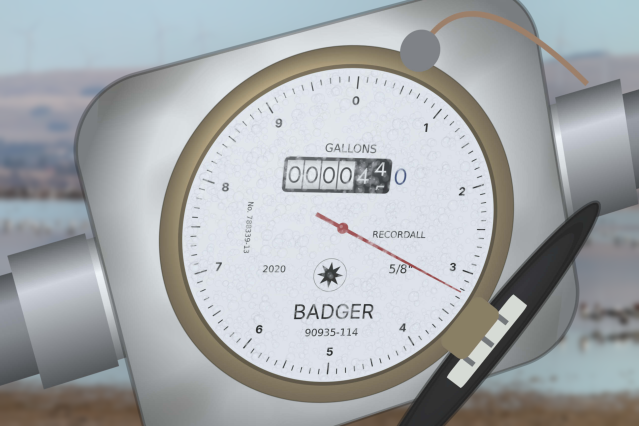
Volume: gal 443.2
